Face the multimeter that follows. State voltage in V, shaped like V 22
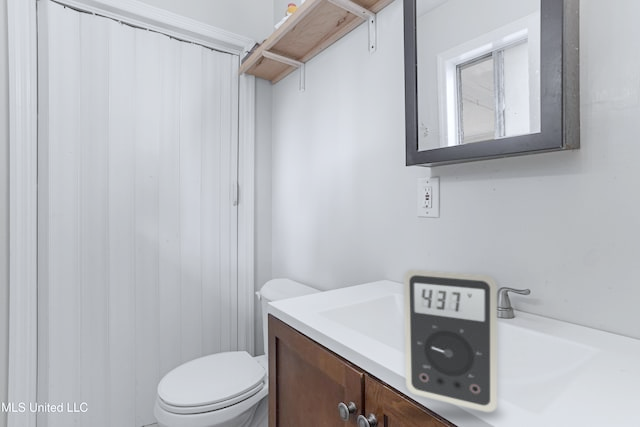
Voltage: V 437
